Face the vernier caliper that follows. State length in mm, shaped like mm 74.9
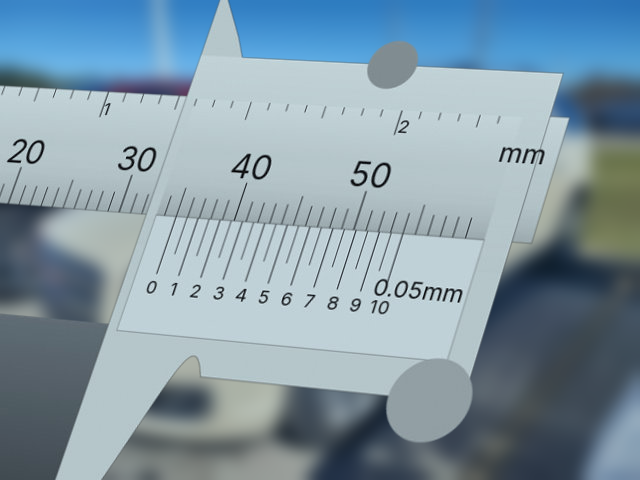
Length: mm 35.0
